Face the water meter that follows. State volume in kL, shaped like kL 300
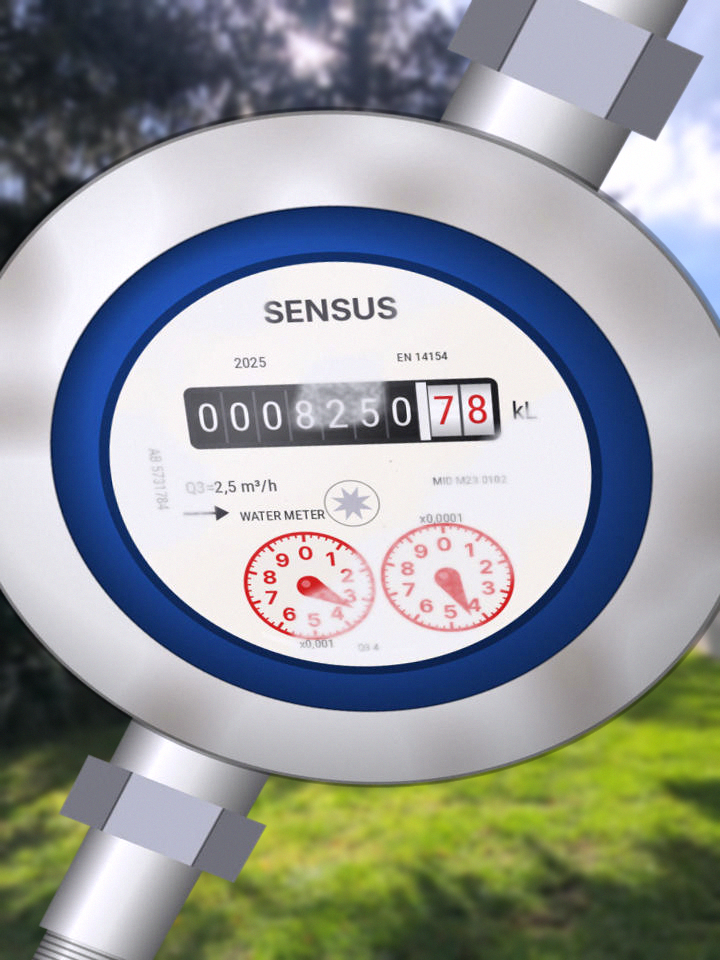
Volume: kL 8250.7834
